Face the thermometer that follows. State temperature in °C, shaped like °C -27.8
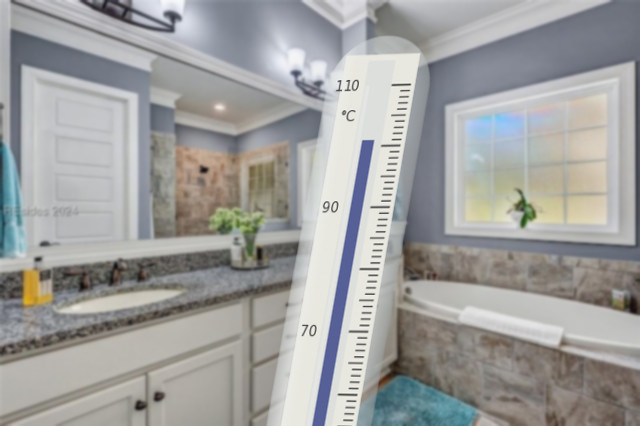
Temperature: °C 101
